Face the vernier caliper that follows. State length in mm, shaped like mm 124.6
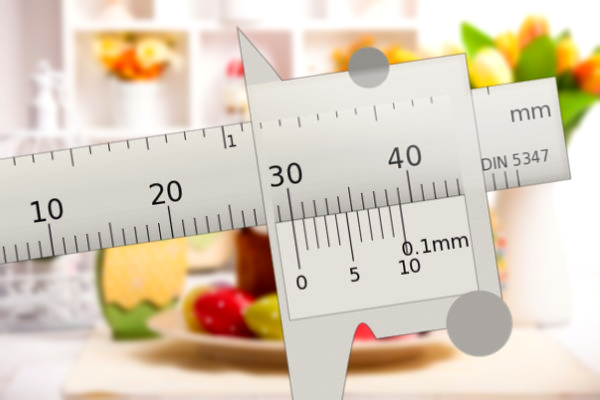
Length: mm 30.0
